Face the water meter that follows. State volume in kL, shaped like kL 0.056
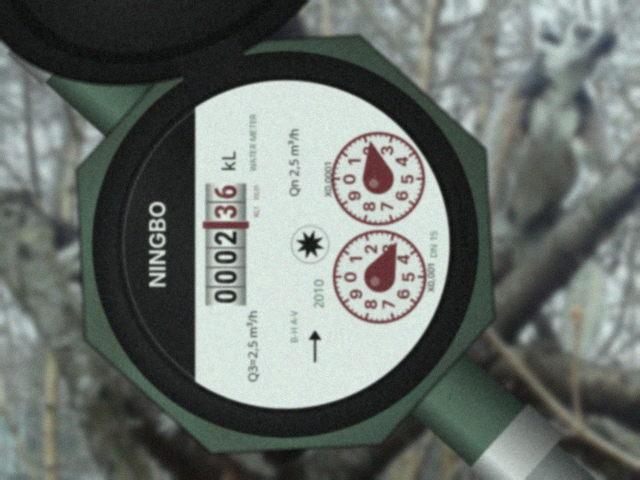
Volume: kL 2.3632
